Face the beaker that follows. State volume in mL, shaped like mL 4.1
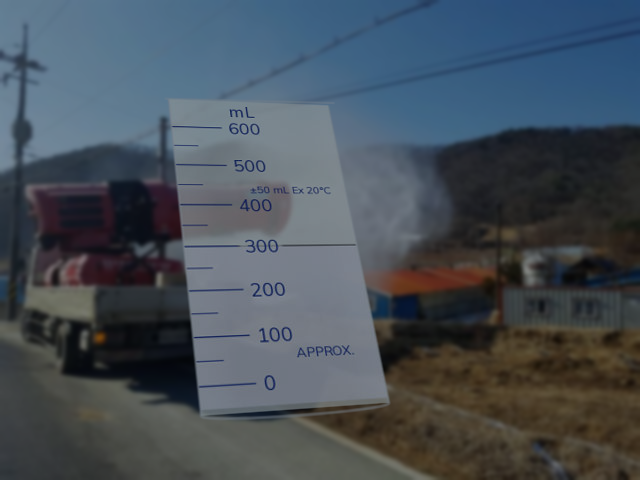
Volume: mL 300
